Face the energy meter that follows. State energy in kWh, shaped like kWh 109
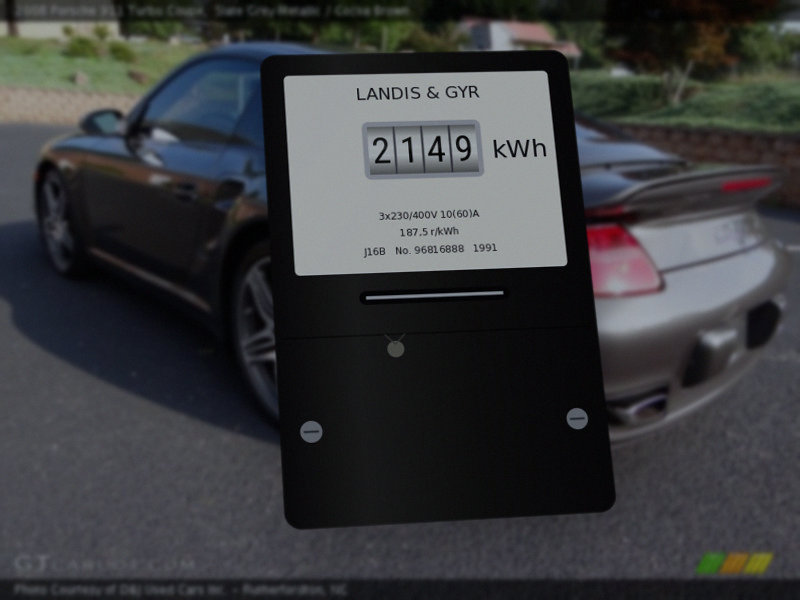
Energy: kWh 2149
